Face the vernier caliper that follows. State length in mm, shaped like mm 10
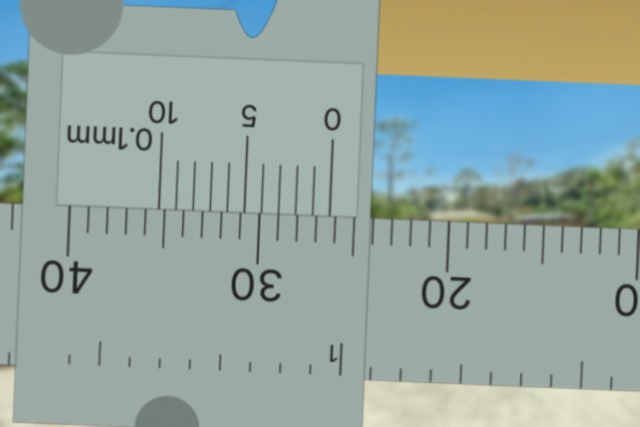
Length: mm 26.3
